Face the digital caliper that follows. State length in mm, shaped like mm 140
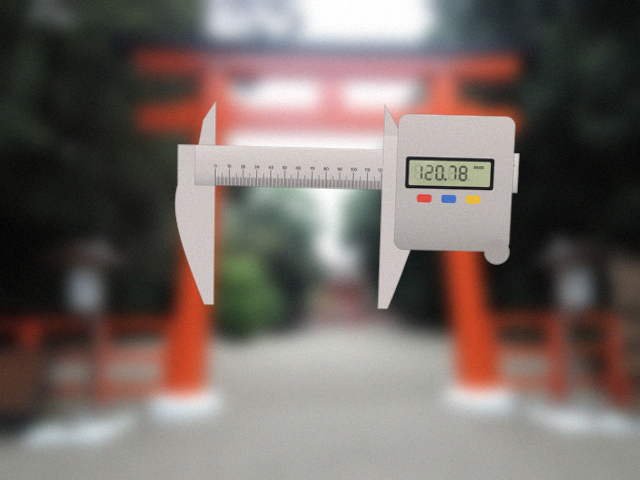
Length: mm 120.78
